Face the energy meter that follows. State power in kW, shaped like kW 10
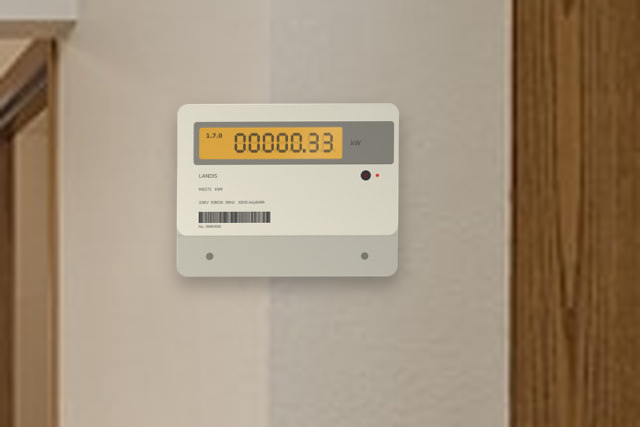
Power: kW 0.33
